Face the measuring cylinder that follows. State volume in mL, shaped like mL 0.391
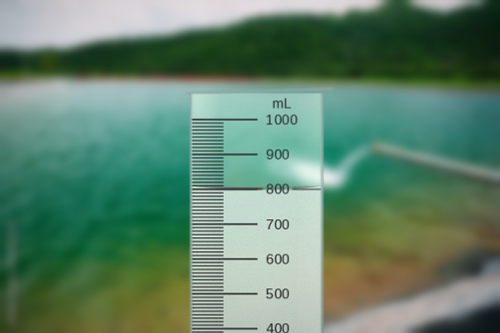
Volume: mL 800
